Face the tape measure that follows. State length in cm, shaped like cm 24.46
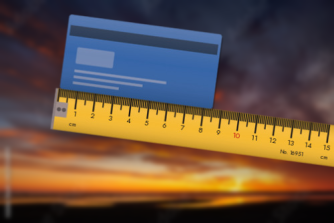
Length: cm 8.5
